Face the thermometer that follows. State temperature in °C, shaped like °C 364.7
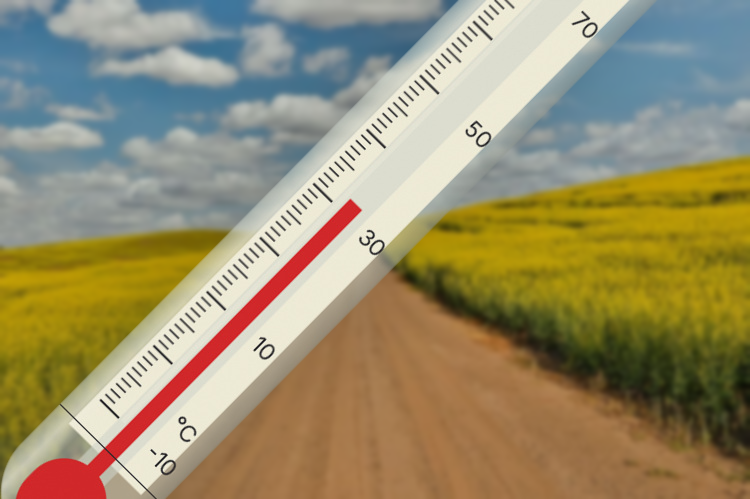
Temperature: °C 32
